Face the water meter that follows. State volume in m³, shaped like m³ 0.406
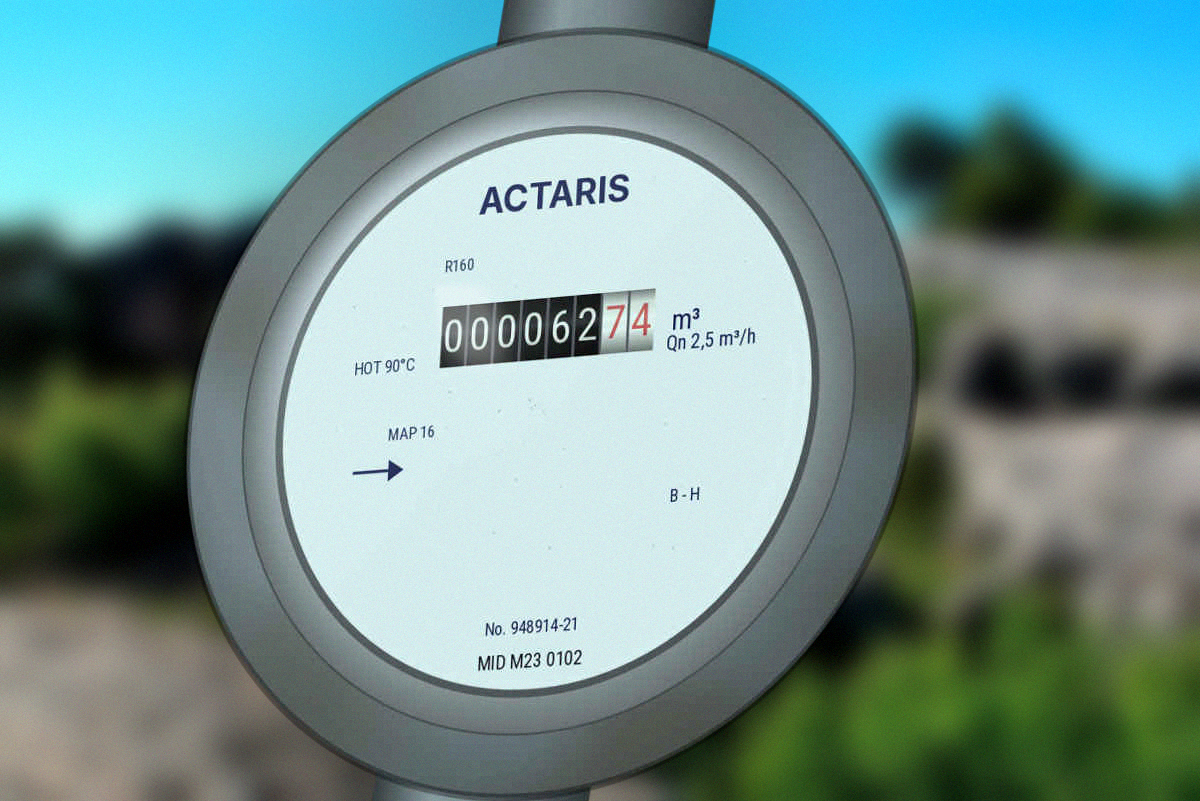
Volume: m³ 62.74
